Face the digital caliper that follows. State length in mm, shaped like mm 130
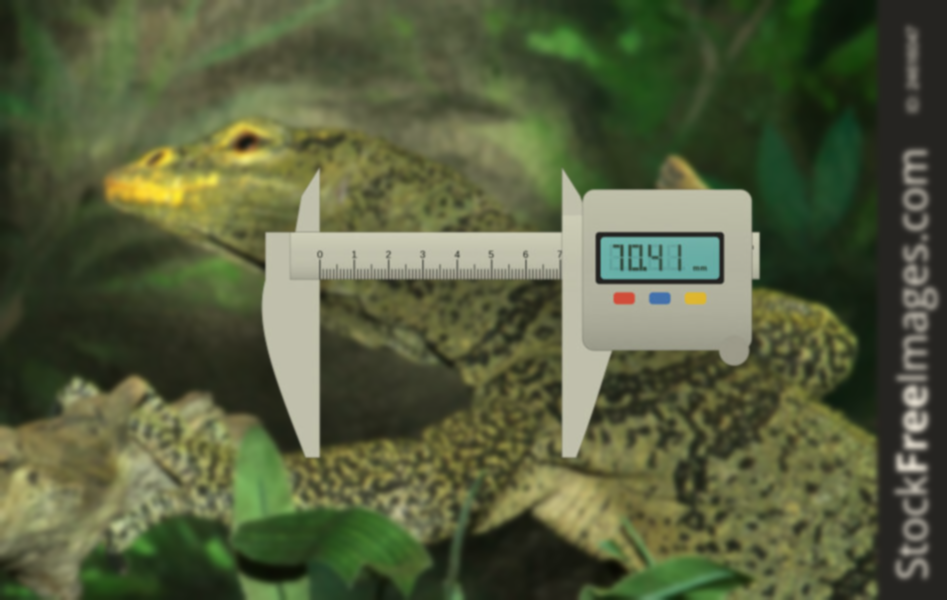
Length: mm 70.41
